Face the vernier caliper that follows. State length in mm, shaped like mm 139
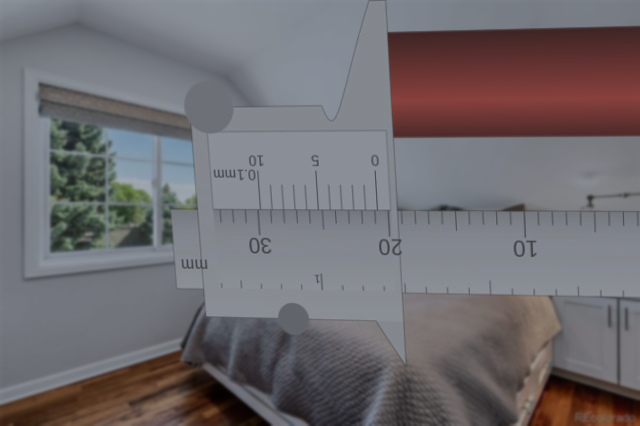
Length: mm 20.8
